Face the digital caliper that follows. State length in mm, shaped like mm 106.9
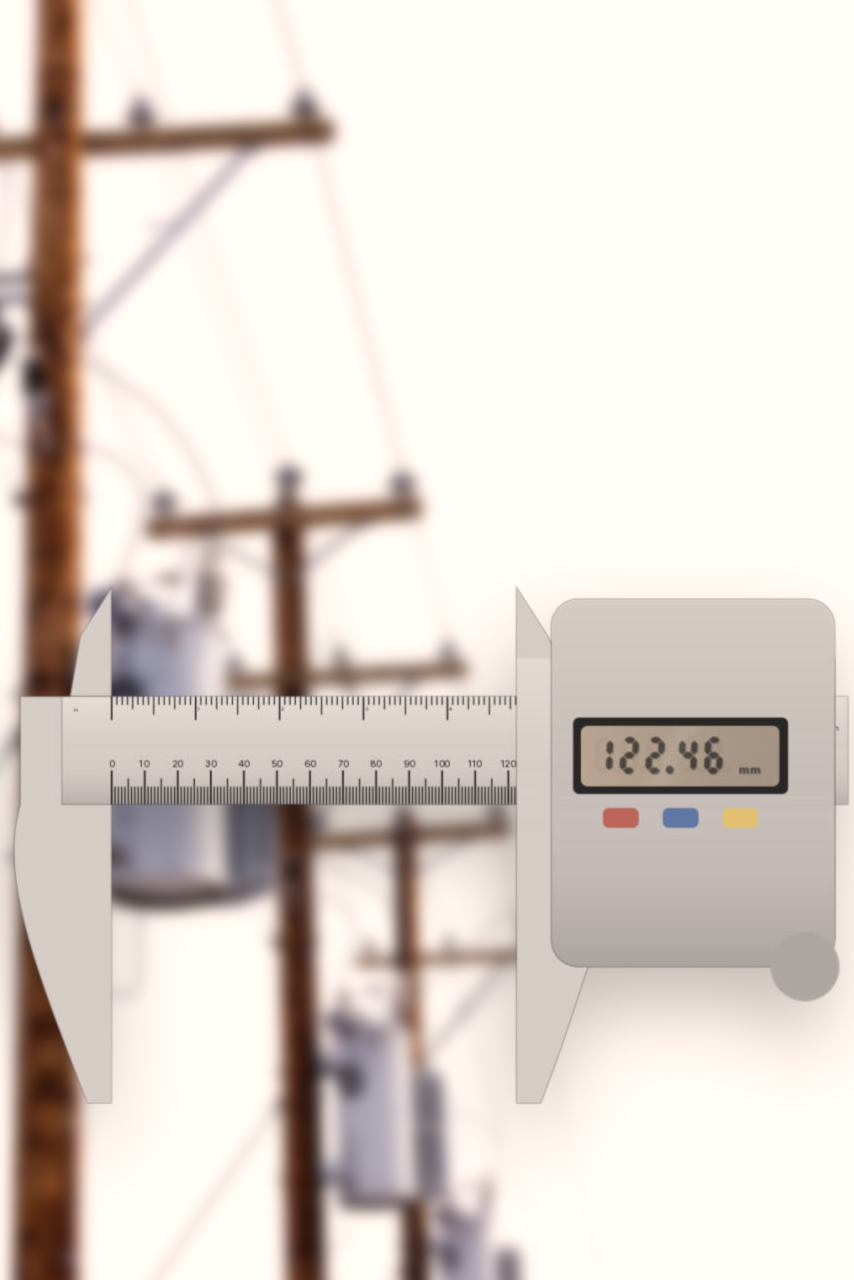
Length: mm 122.46
